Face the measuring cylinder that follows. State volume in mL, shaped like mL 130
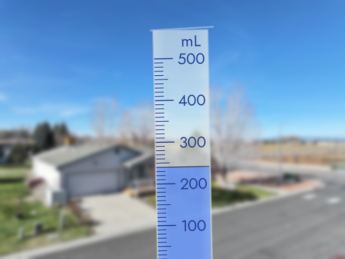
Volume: mL 240
